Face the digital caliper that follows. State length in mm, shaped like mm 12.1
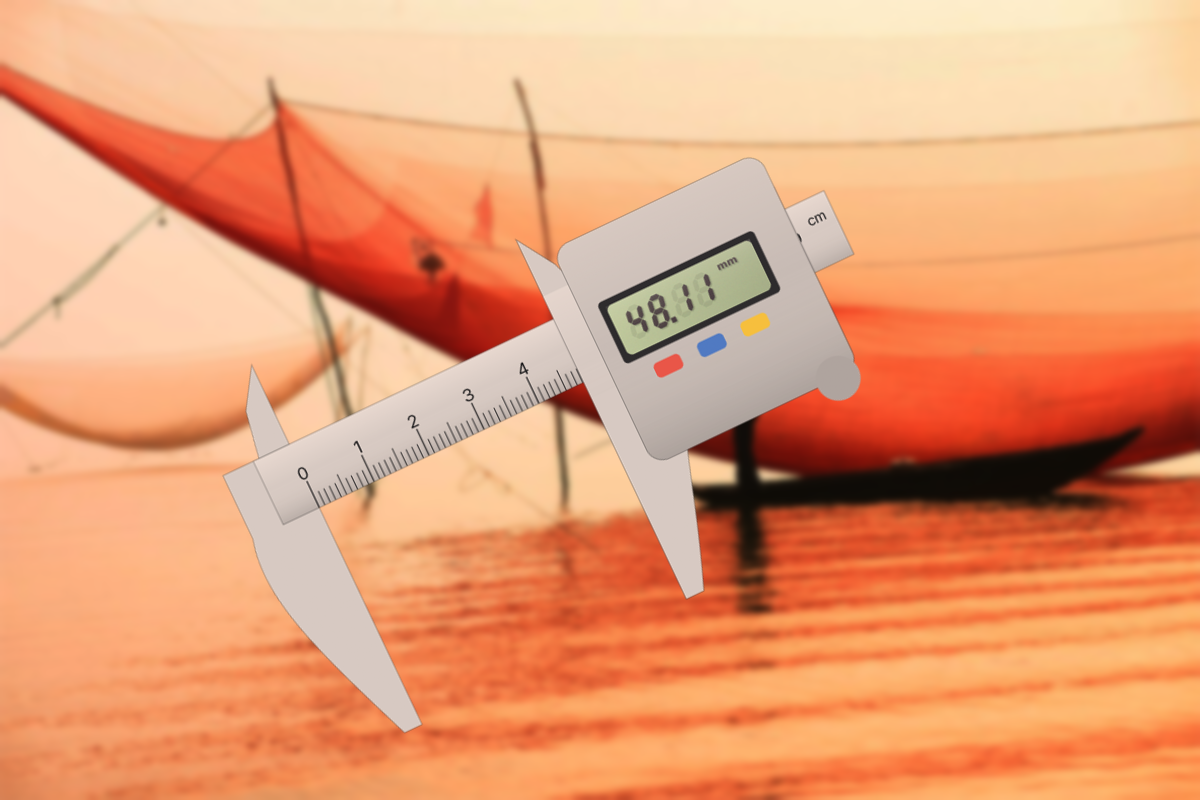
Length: mm 48.11
